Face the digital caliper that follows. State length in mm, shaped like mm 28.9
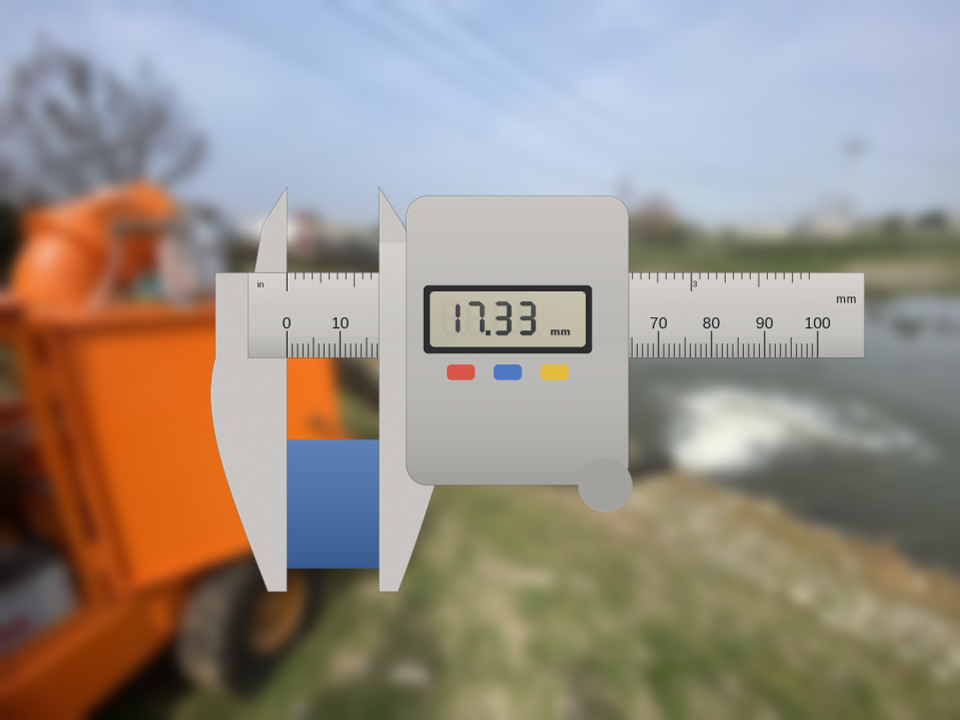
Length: mm 17.33
